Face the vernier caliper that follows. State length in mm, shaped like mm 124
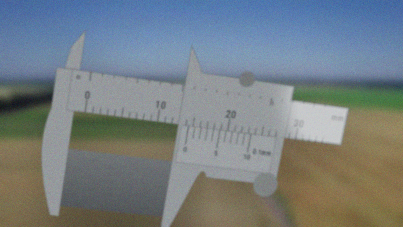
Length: mm 14.4
